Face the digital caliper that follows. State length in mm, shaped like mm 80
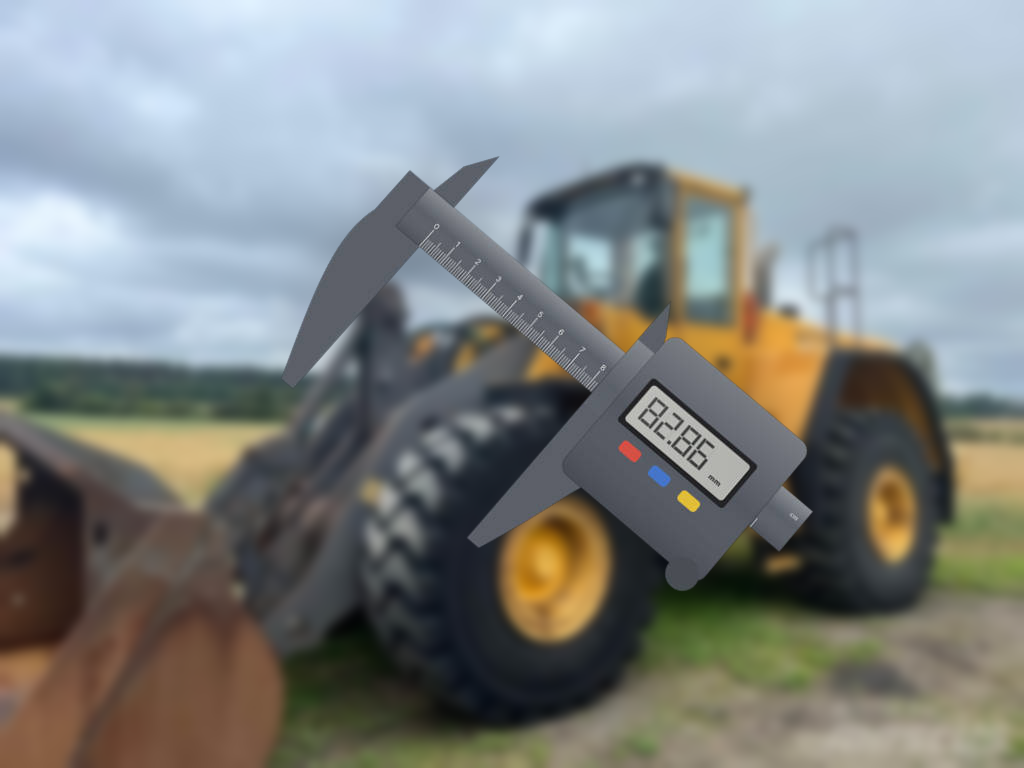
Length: mm 82.86
